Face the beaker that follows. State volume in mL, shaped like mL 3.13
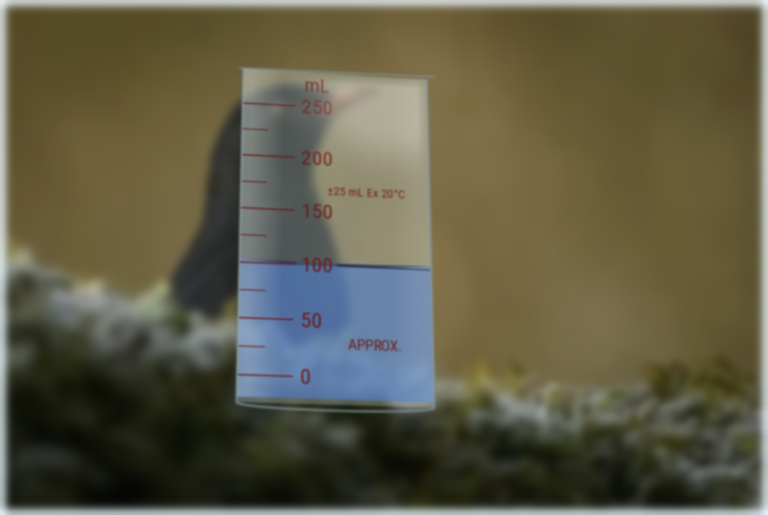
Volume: mL 100
